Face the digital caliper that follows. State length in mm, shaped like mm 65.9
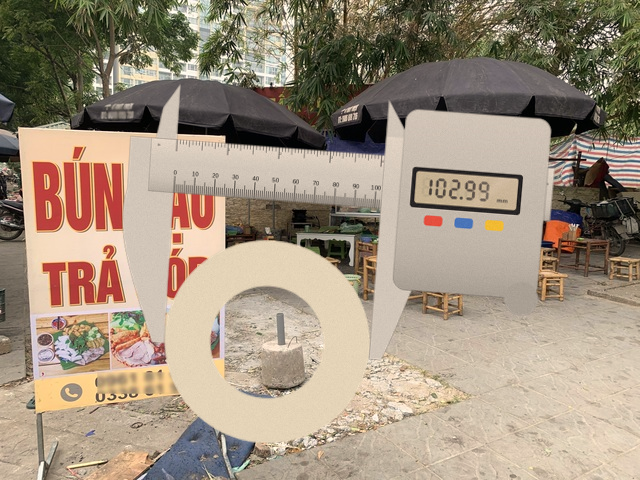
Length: mm 102.99
